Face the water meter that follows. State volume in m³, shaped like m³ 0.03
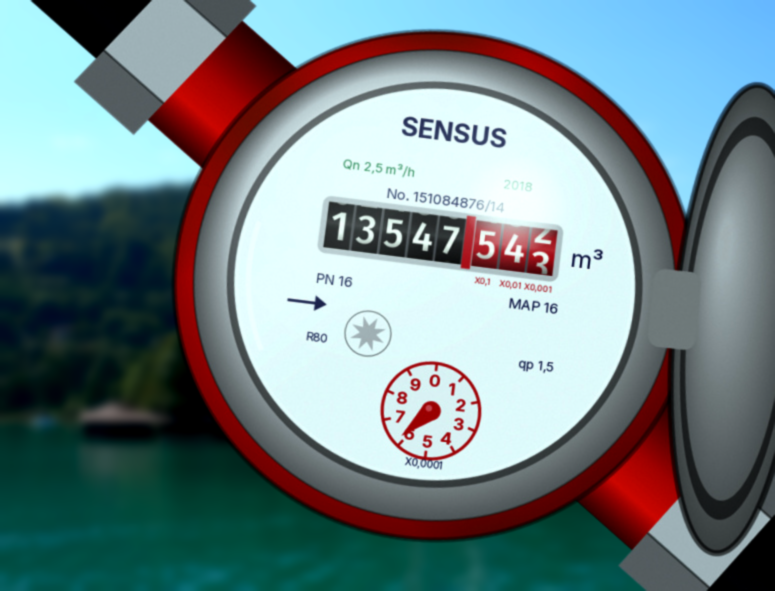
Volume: m³ 13547.5426
